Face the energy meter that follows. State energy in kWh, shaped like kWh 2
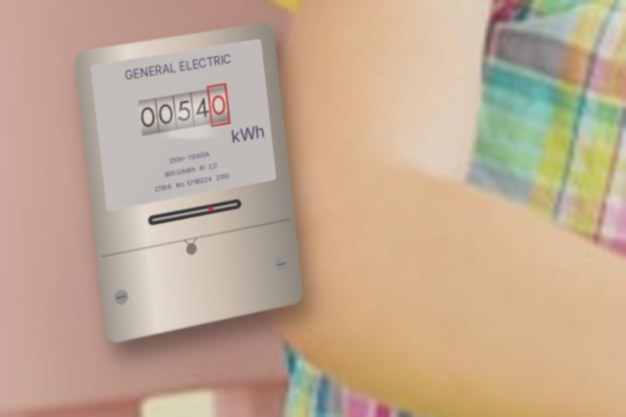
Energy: kWh 54.0
